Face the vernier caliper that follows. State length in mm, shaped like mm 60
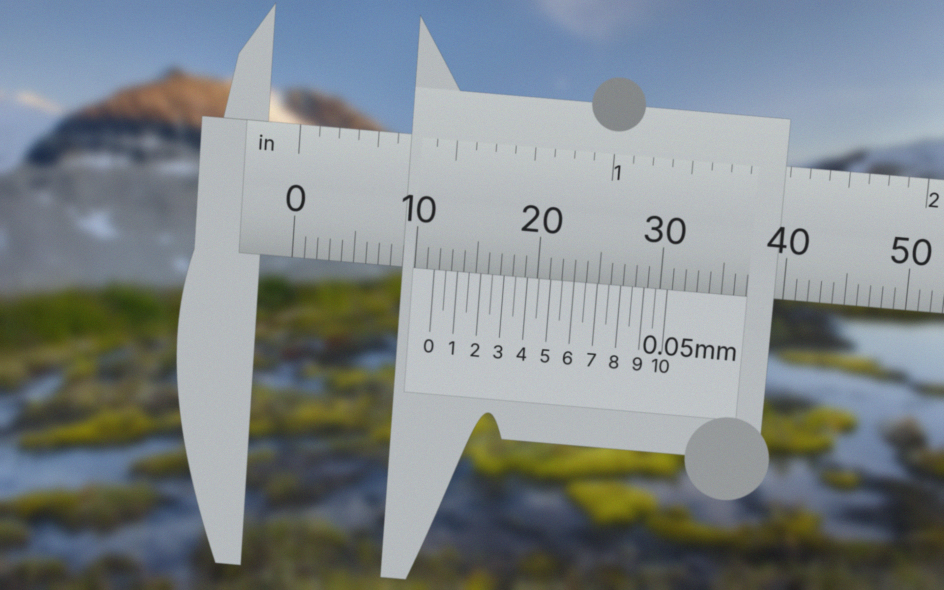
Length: mm 11.6
